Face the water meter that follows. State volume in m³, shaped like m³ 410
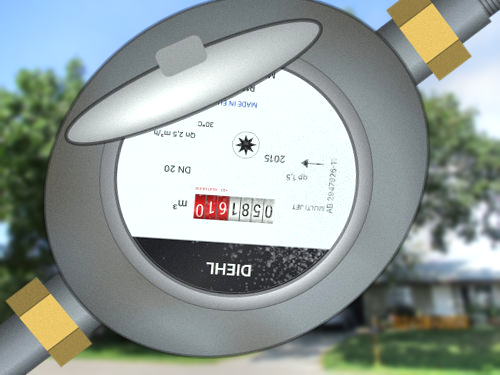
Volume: m³ 581.610
